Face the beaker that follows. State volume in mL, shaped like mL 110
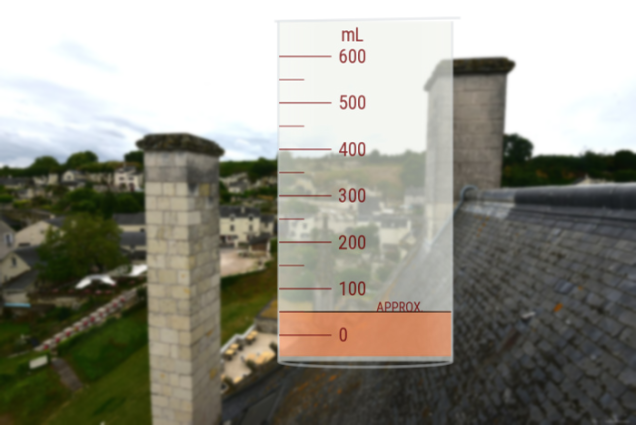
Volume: mL 50
